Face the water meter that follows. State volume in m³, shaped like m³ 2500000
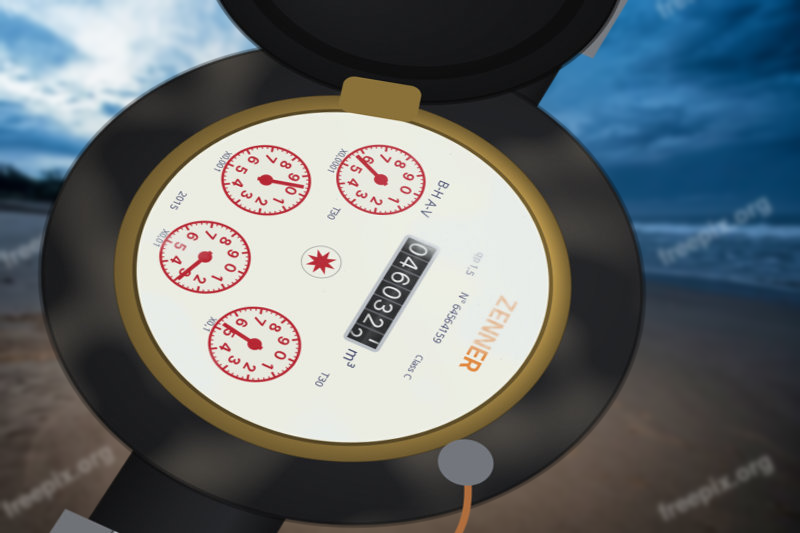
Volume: m³ 460321.5295
